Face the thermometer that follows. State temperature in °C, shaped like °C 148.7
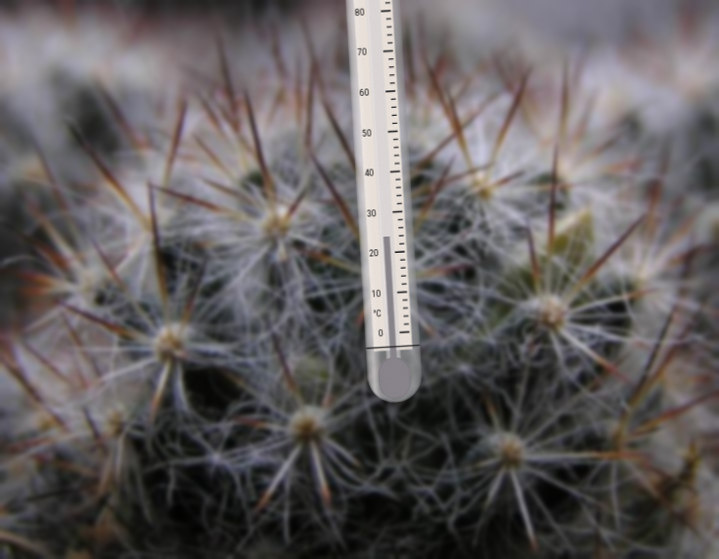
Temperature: °C 24
